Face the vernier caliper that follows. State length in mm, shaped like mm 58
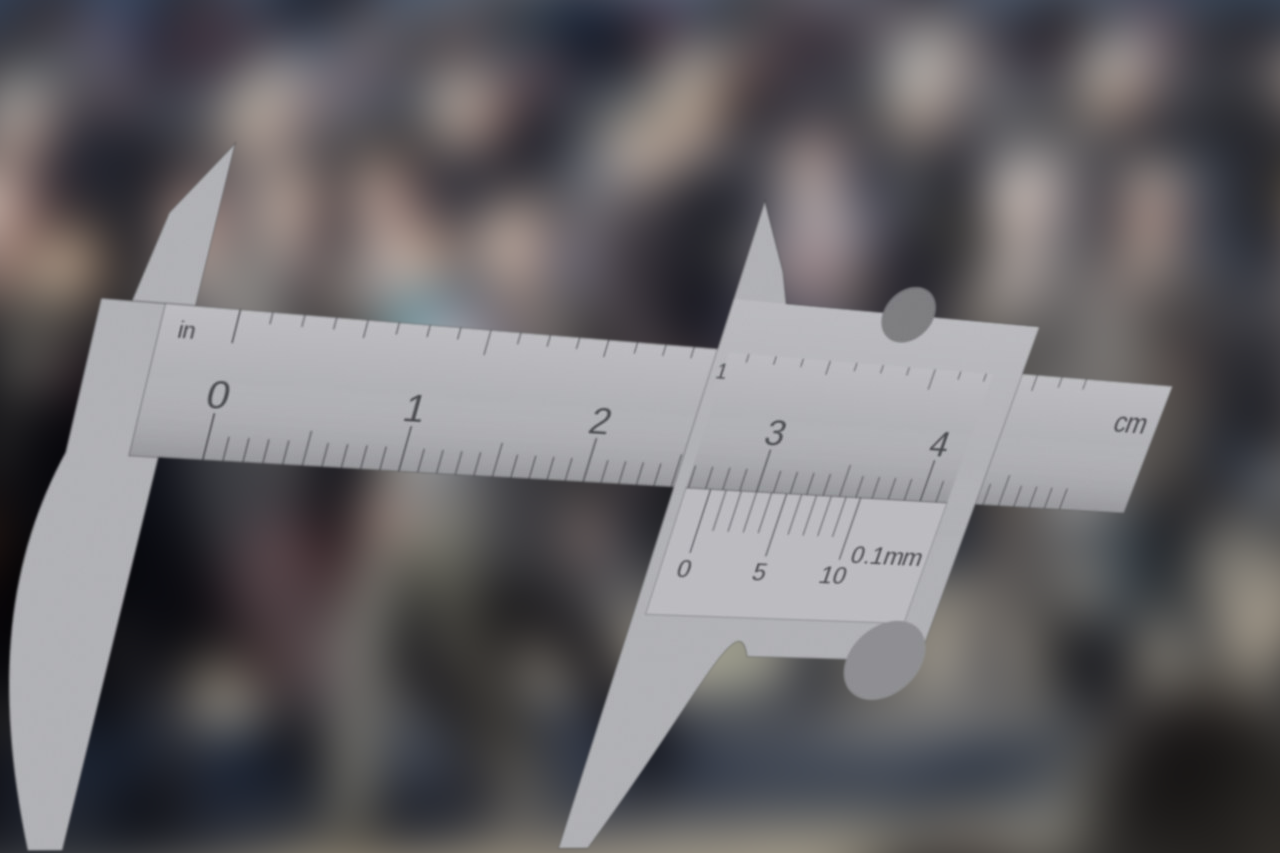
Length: mm 27.3
